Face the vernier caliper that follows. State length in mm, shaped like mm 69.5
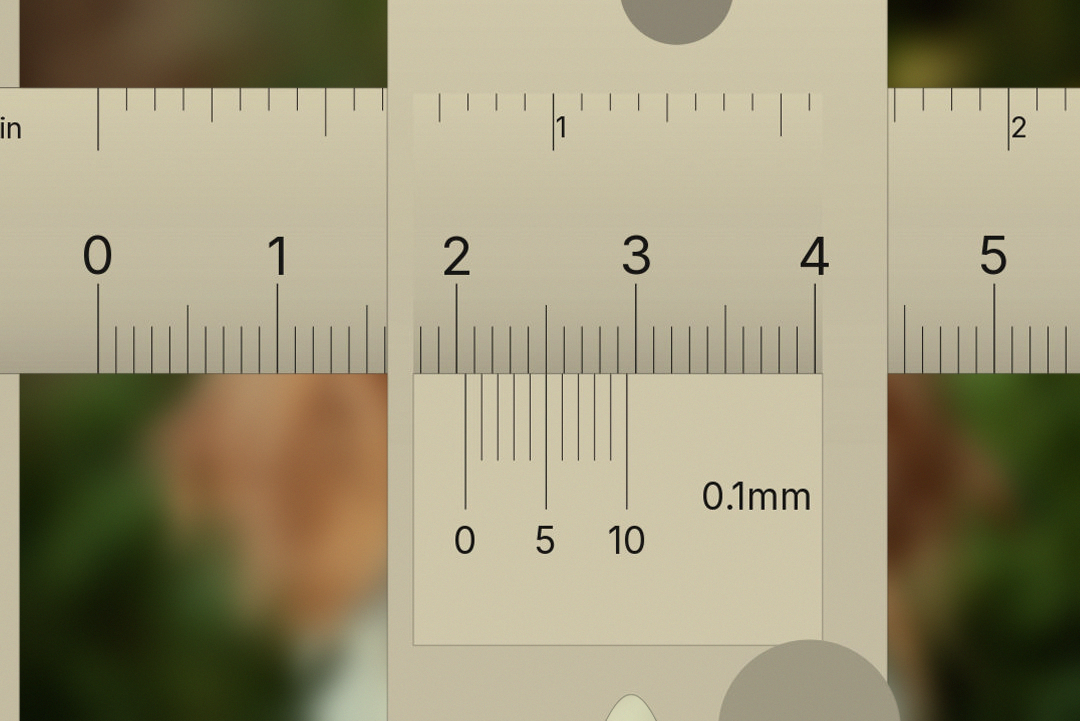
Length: mm 20.5
